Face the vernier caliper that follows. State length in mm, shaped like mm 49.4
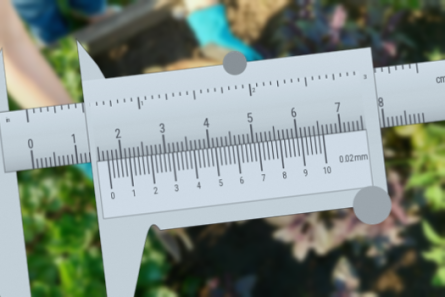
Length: mm 17.0
